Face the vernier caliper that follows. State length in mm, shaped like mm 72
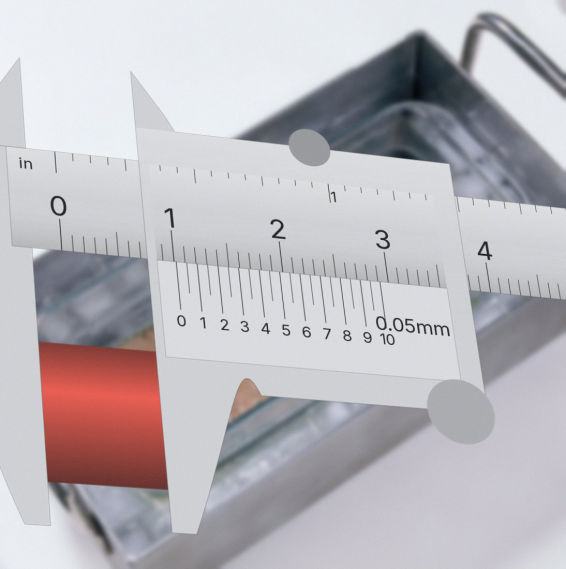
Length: mm 10.2
